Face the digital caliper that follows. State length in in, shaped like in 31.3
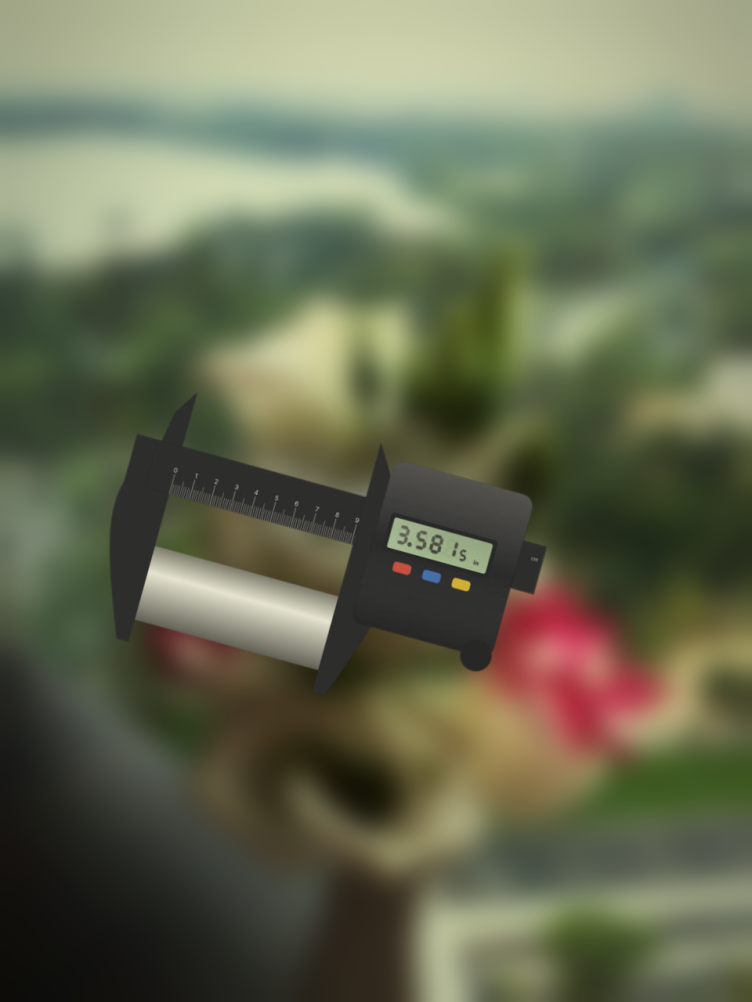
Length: in 3.5815
